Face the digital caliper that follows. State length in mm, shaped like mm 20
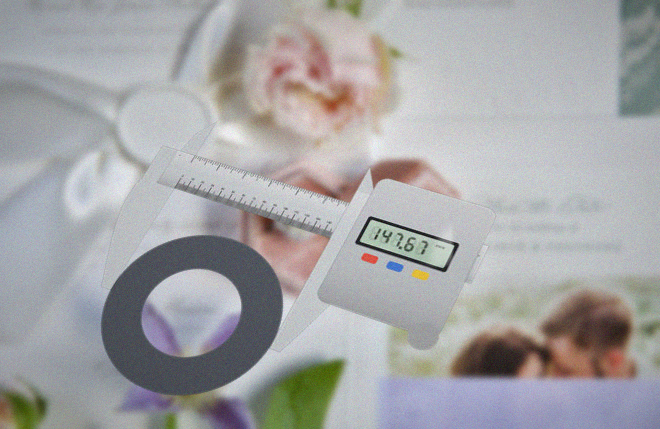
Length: mm 147.67
